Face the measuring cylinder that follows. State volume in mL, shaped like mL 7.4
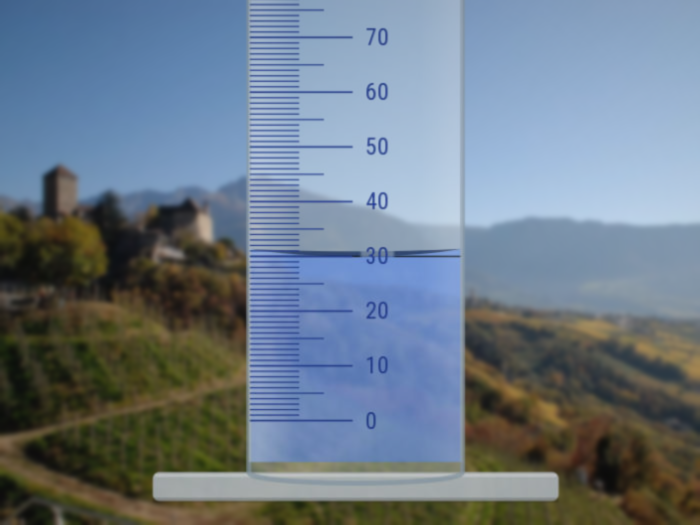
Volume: mL 30
